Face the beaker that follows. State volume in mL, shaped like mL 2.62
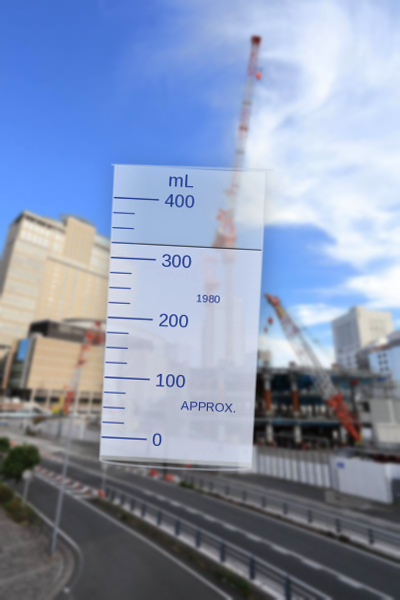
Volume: mL 325
